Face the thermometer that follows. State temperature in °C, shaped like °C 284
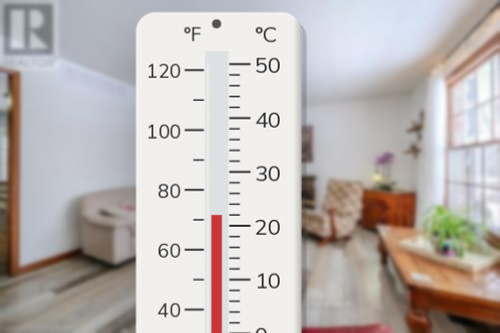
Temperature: °C 22
